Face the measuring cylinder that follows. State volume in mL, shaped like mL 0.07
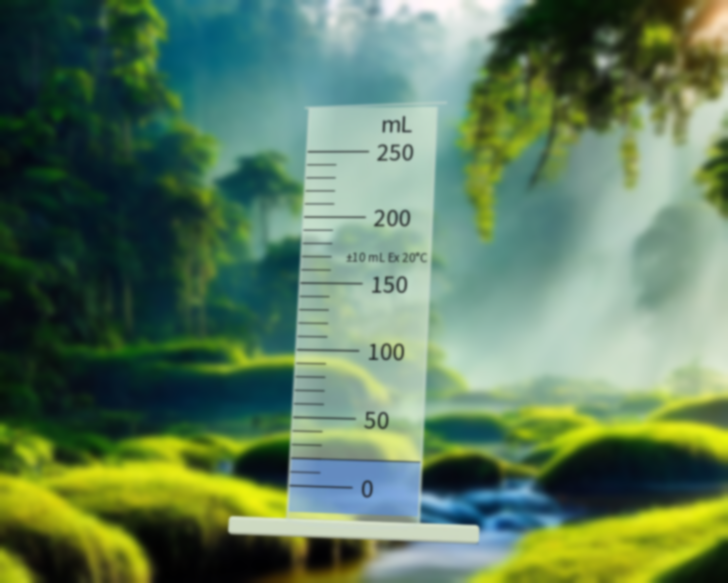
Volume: mL 20
